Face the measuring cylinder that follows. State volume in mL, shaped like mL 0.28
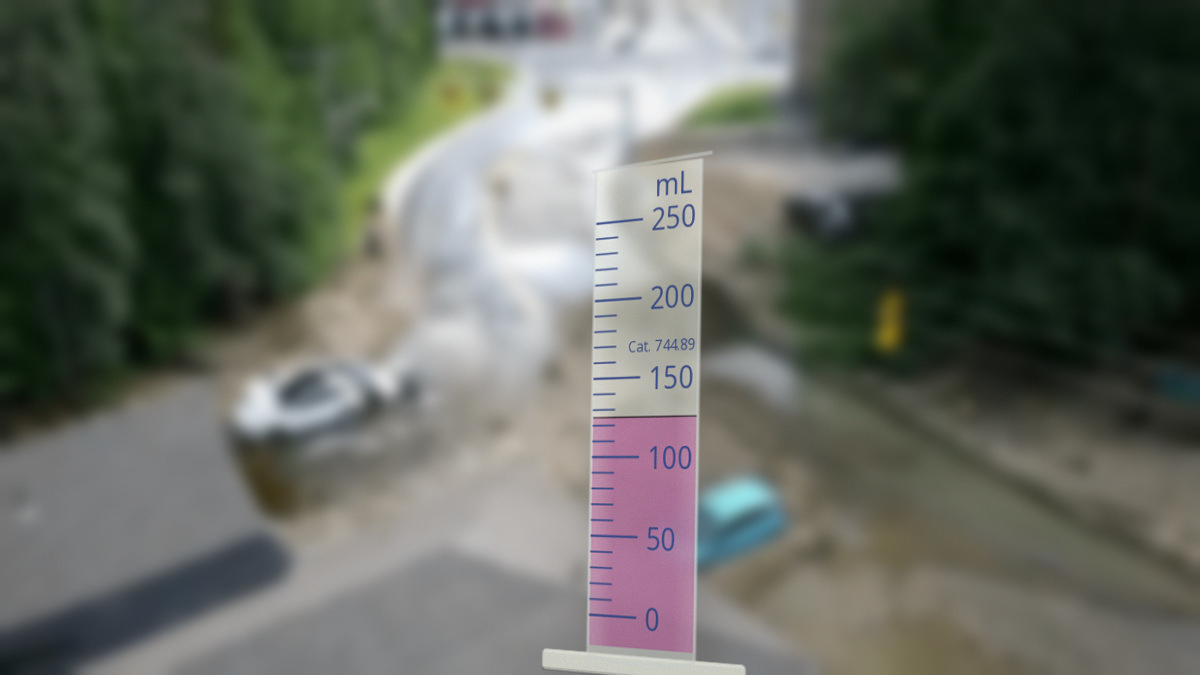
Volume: mL 125
